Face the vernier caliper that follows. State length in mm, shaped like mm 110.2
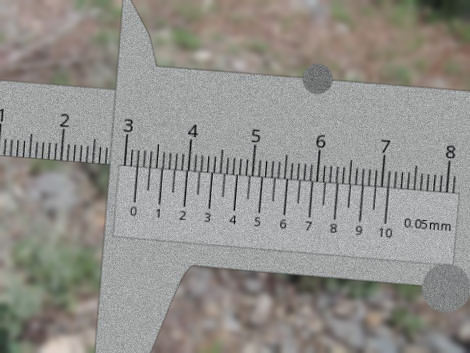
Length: mm 32.0
